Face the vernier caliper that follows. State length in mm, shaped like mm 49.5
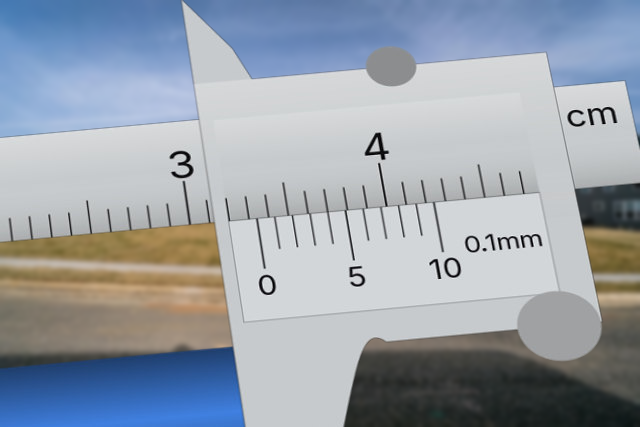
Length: mm 33.4
